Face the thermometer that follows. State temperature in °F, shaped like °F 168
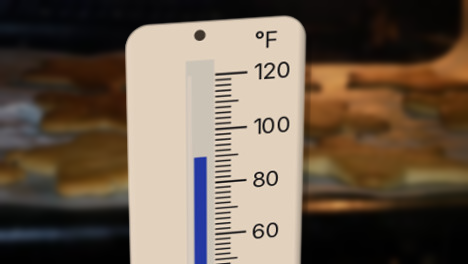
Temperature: °F 90
